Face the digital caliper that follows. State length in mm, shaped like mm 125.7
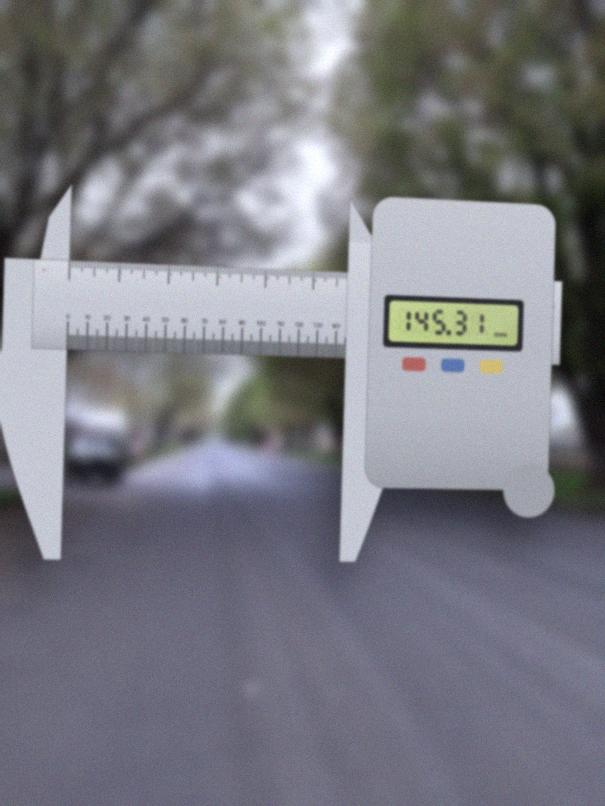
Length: mm 145.31
